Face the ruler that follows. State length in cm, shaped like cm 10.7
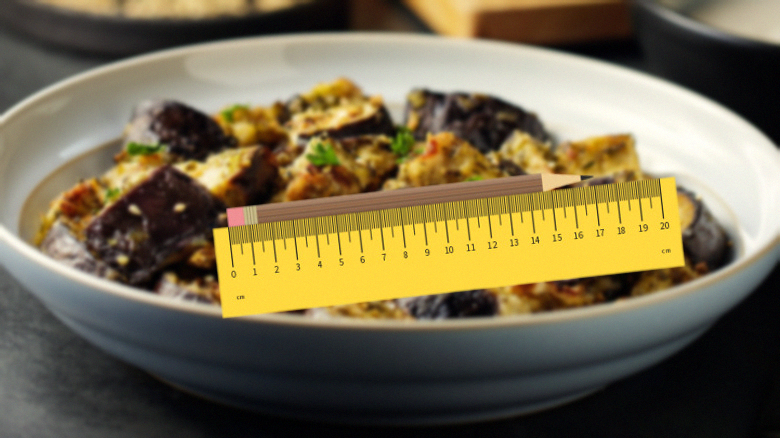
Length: cm 17
